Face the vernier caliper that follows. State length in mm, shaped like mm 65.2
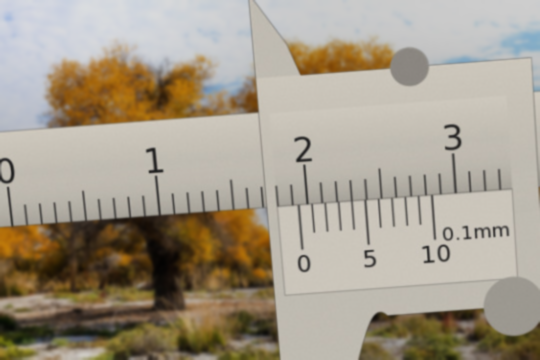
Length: mm 19.4
